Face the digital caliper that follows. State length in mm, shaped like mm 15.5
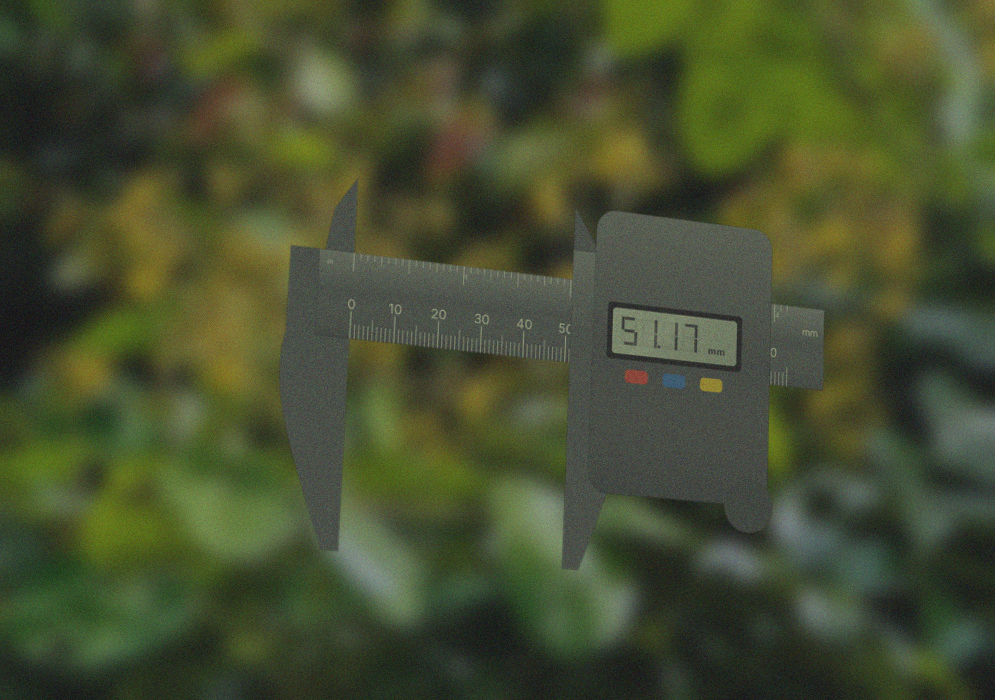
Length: mm 51.17
